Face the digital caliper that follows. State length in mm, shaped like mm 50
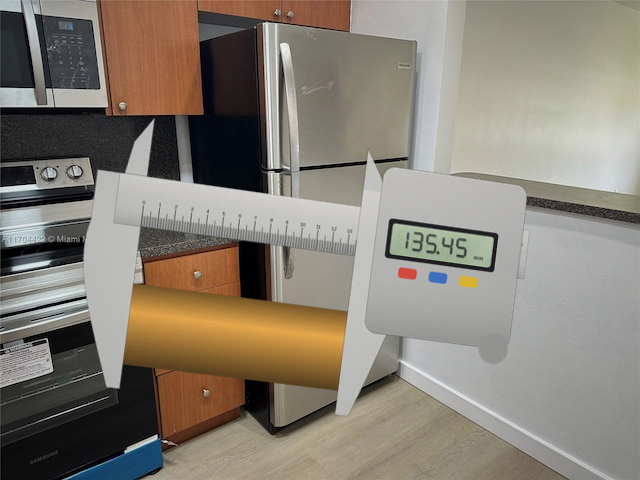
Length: mm 135.45
